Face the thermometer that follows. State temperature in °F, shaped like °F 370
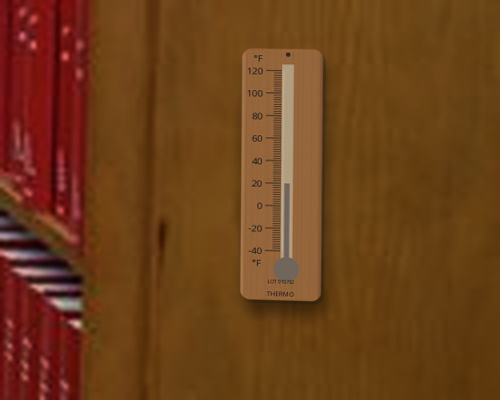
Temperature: °F 20
